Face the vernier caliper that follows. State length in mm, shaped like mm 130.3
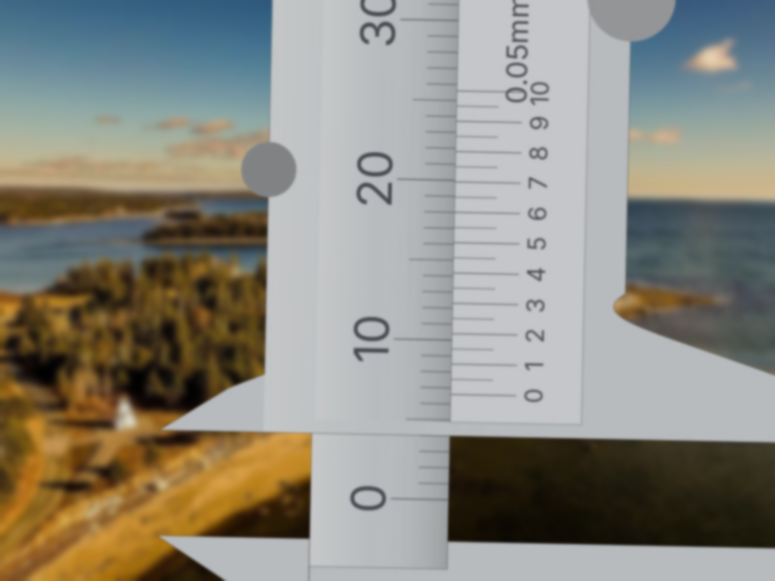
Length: mm 6.6
